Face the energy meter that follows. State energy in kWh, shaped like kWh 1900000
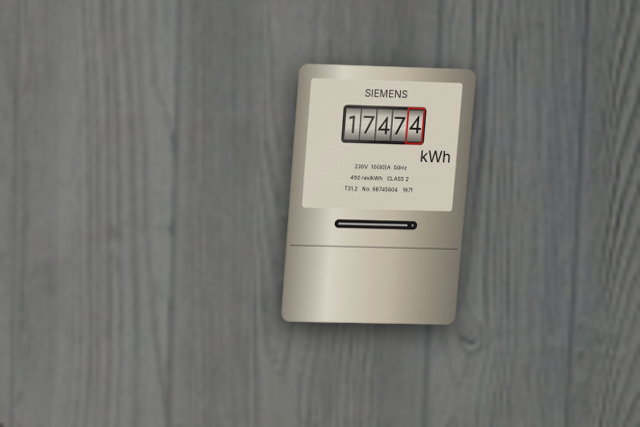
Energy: kWh 1747.4
